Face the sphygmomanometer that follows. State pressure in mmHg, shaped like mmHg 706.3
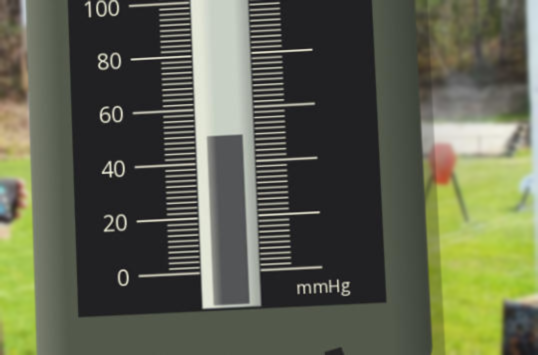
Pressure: mmHg 50
